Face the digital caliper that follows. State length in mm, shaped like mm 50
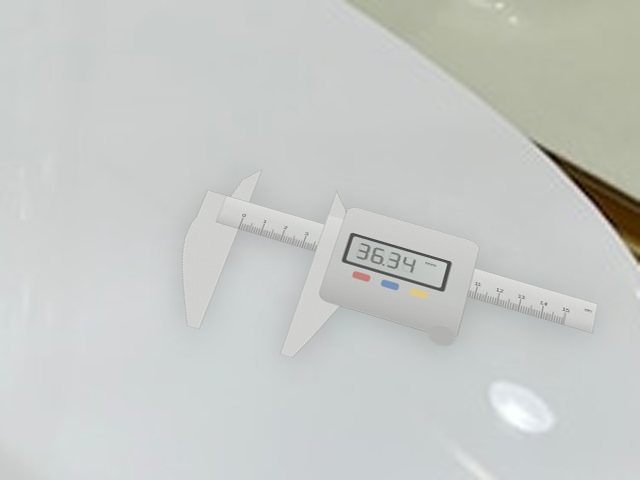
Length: mm 36.34
